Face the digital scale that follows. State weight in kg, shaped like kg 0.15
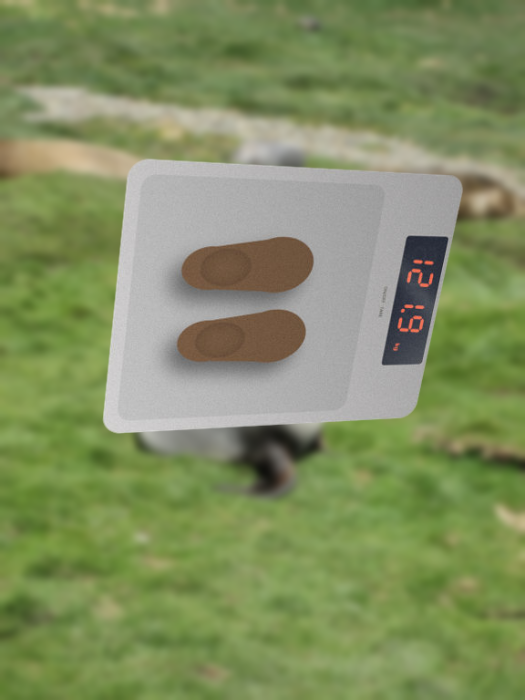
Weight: kg 121.9
